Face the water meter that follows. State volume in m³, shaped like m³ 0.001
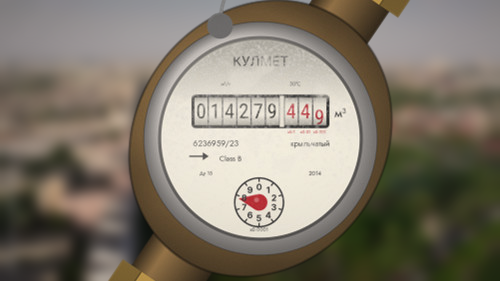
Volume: m³ 14279.4487
